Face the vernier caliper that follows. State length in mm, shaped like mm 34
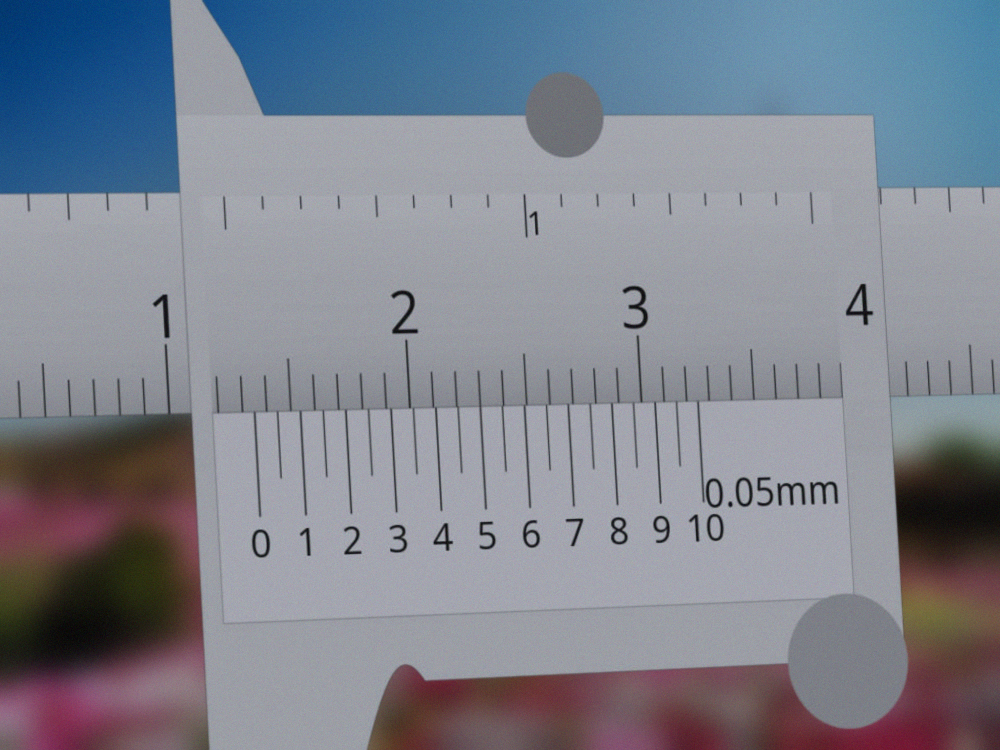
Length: mm 13.5
